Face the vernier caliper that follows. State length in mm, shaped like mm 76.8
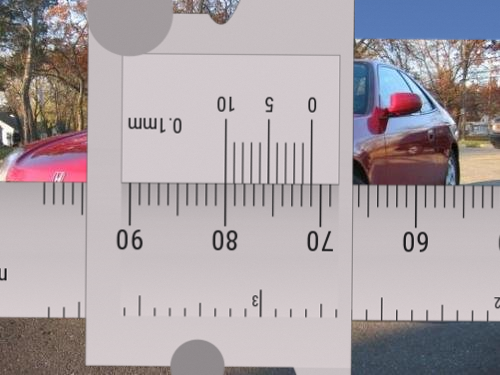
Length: mm 71.0
